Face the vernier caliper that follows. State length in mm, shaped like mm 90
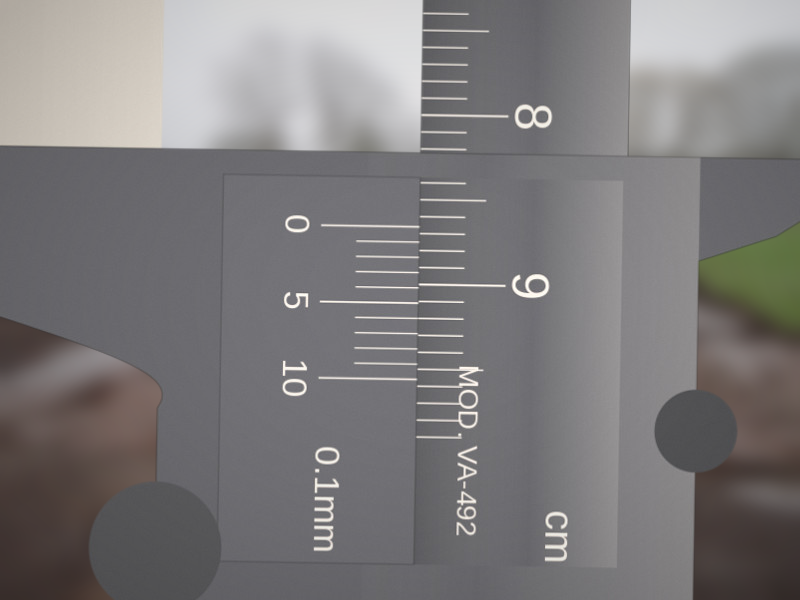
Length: mm 86.6
